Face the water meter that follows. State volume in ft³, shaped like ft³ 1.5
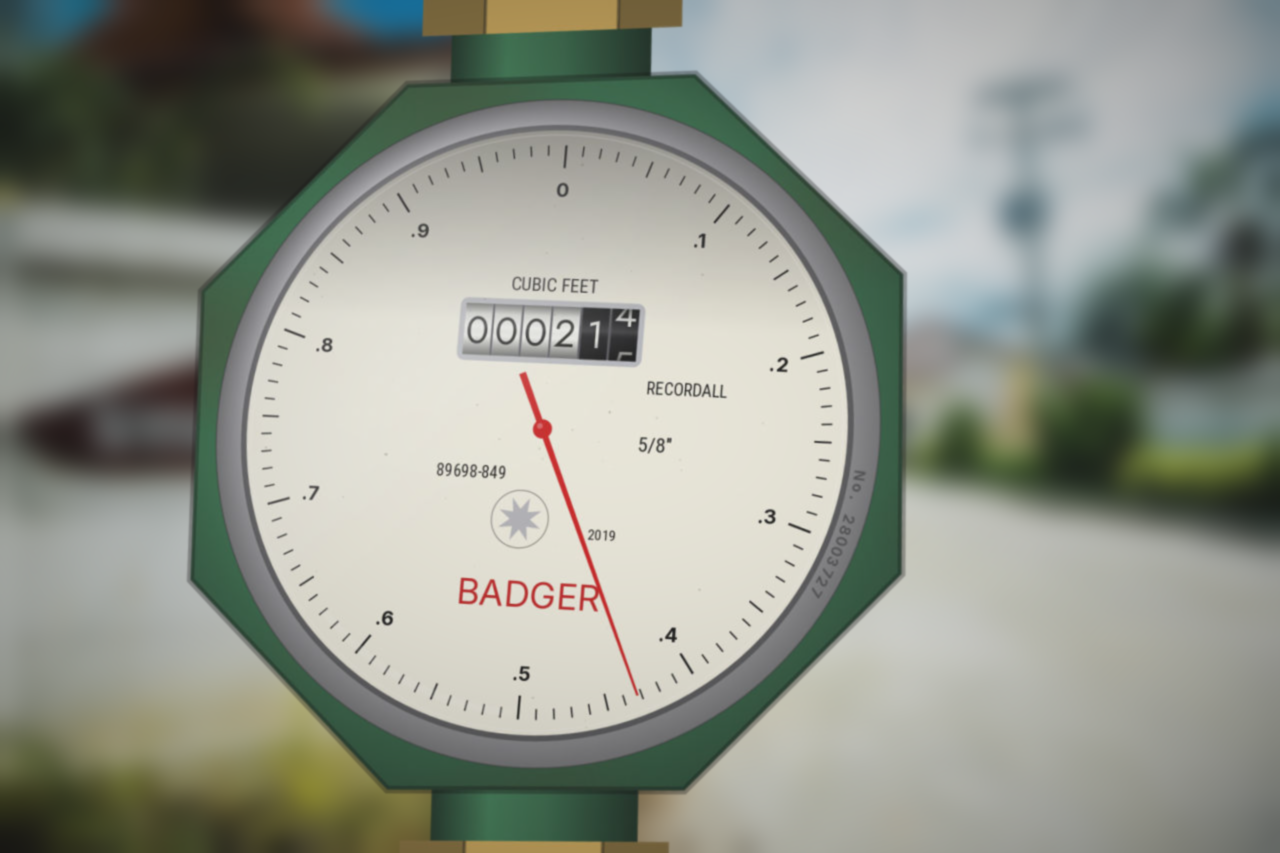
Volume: ft³ 214.43
